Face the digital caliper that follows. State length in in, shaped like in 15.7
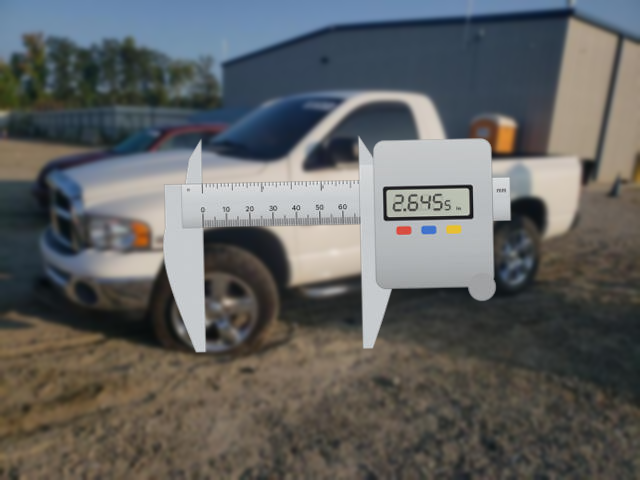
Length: in 2.6455
